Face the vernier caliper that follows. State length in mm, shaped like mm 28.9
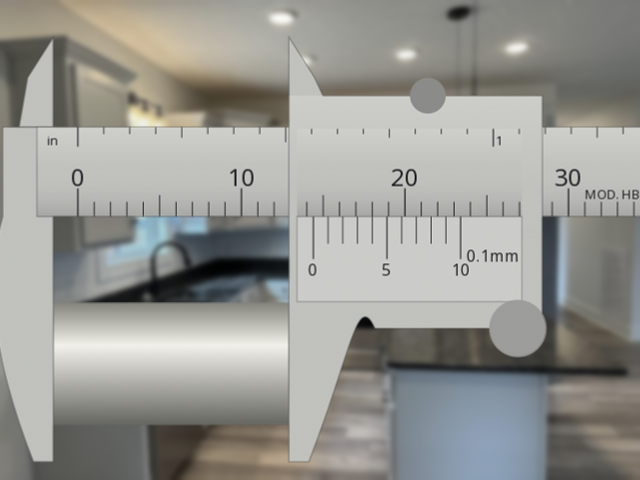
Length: mm 14.4
